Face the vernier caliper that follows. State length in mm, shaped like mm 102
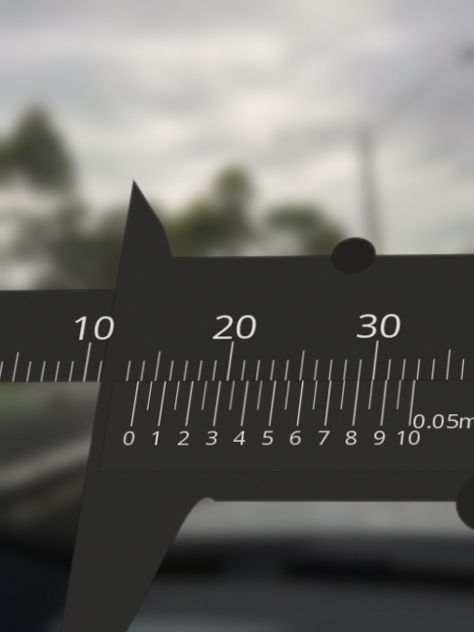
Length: mm 13.8
